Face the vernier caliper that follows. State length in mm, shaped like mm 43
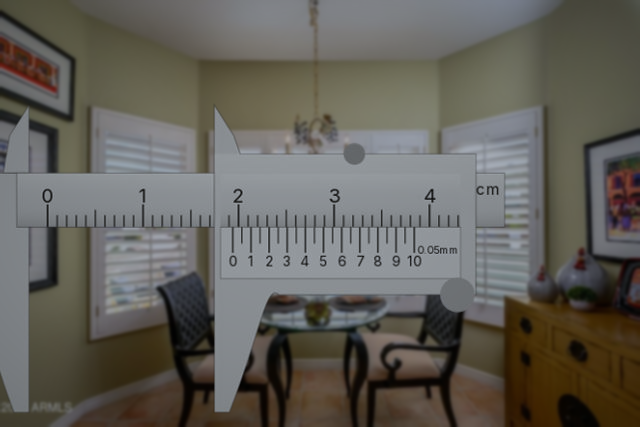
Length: mm 19.4
